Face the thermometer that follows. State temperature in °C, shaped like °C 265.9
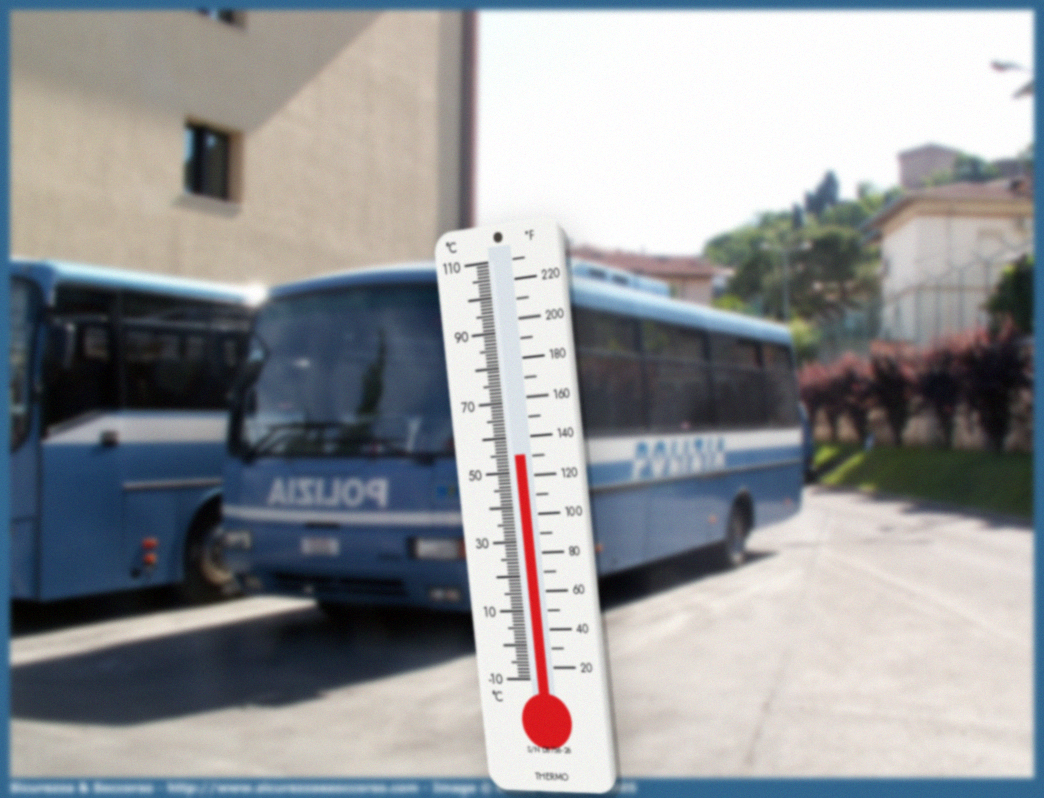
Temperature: °C 55
